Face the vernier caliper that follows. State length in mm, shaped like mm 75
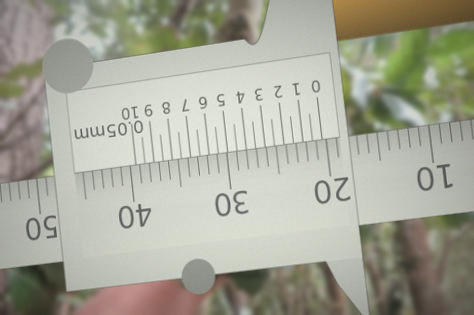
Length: mm 20.4
